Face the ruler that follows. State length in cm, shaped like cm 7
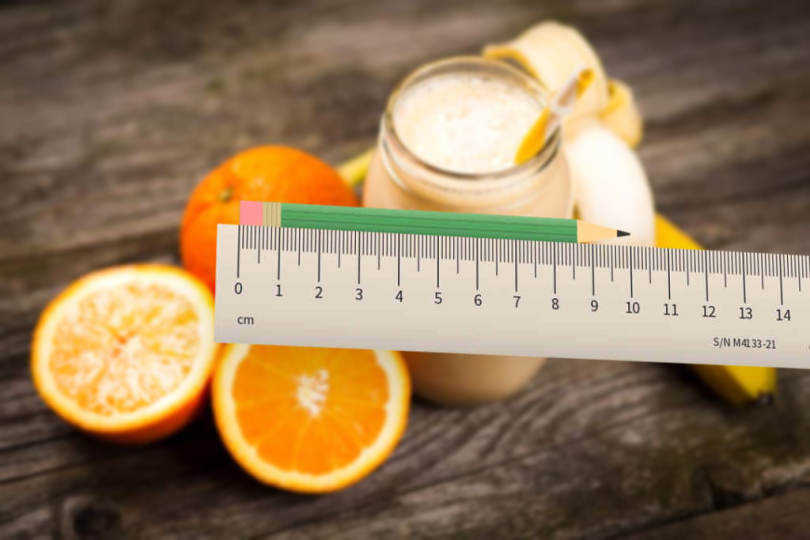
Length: cm 10
